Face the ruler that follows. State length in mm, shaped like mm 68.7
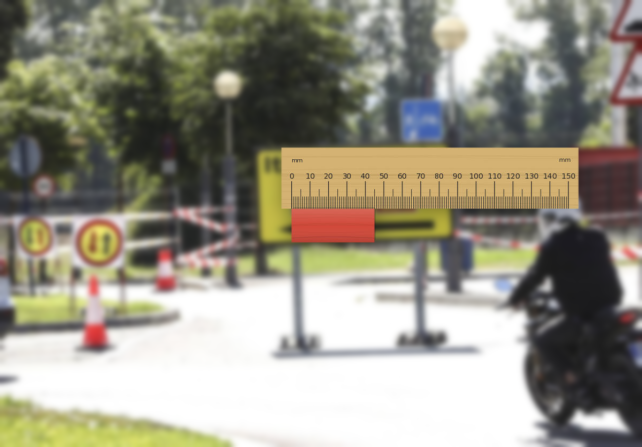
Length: mm 45
